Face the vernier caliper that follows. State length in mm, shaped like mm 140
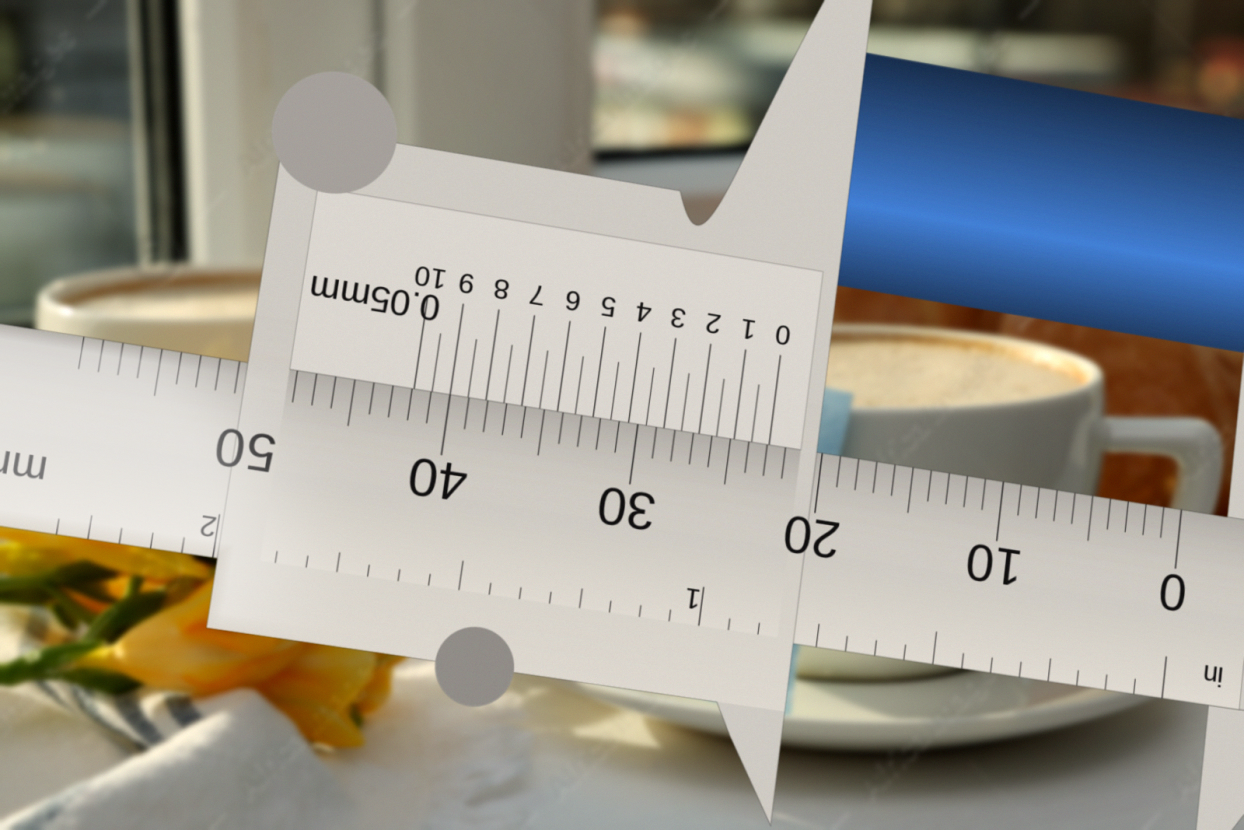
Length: mm 22.9
